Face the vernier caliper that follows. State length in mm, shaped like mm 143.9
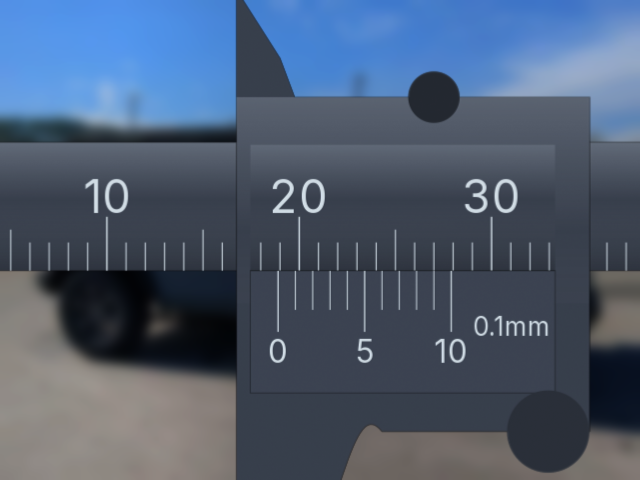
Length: mm 18.9
